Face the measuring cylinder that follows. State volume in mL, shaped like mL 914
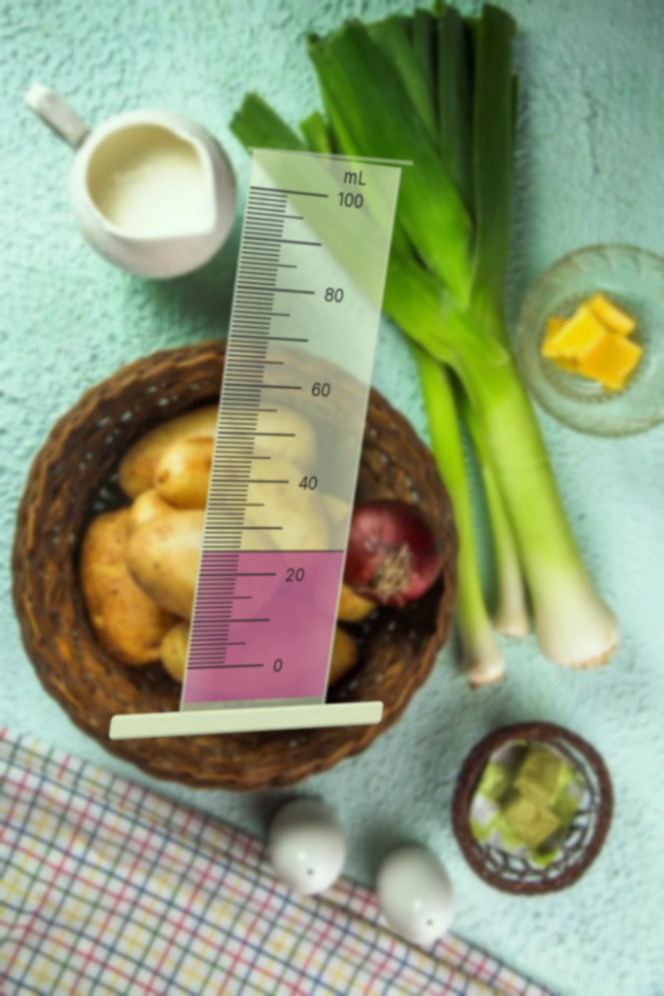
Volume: mL 25
